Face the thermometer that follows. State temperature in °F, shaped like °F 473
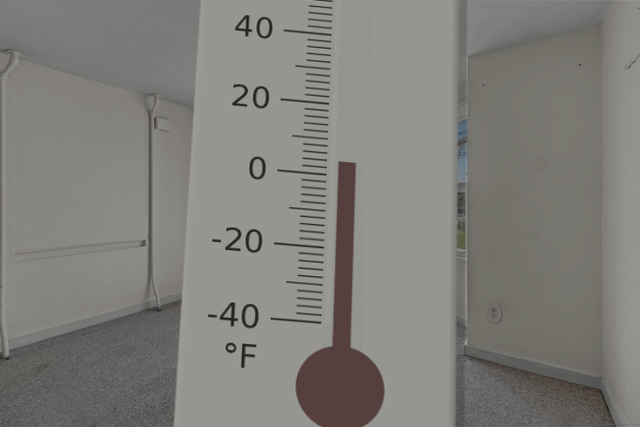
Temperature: °F 4
